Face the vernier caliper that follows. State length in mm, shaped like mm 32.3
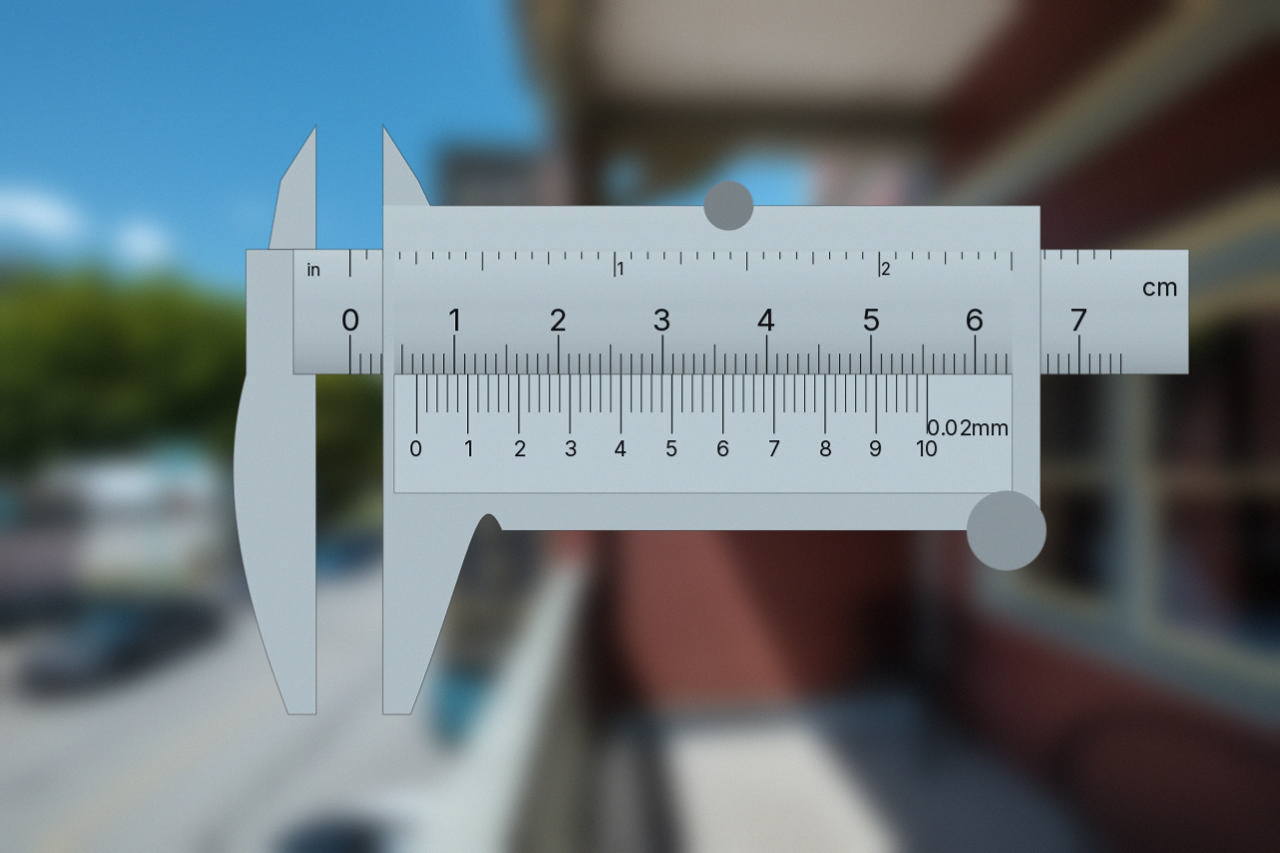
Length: mm 6.4
